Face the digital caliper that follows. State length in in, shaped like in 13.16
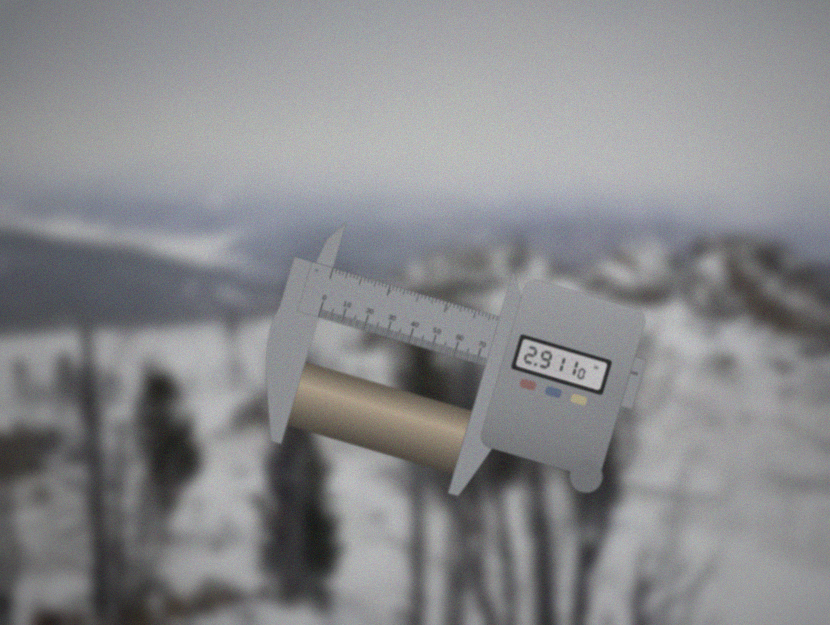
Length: in 2.9110
